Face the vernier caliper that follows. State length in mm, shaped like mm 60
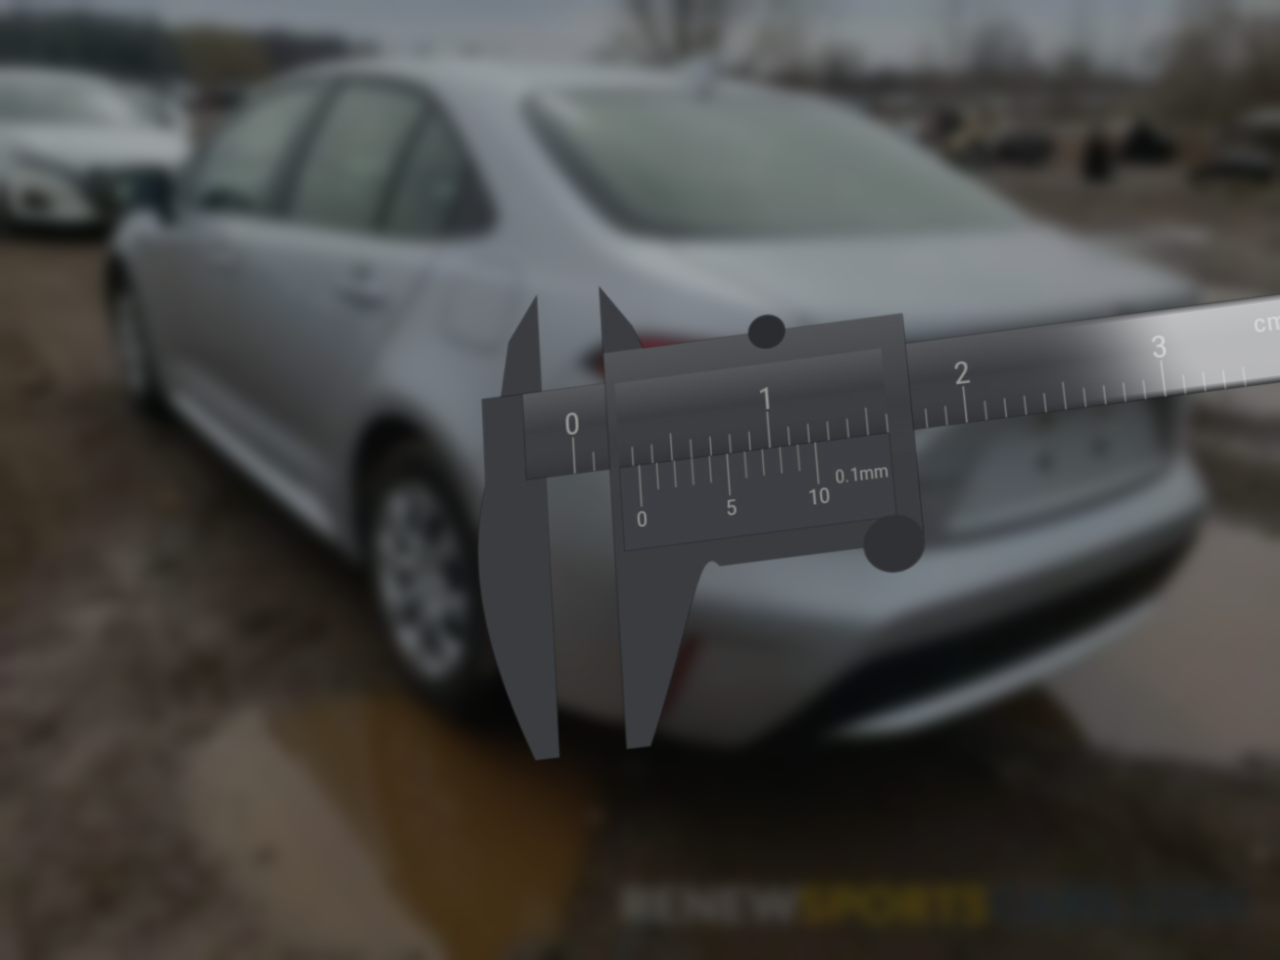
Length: mm 3.3
